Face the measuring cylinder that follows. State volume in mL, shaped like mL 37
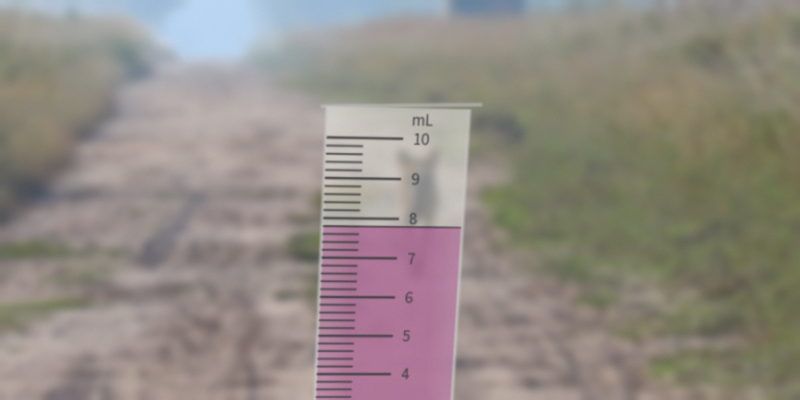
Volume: mL 7.8
